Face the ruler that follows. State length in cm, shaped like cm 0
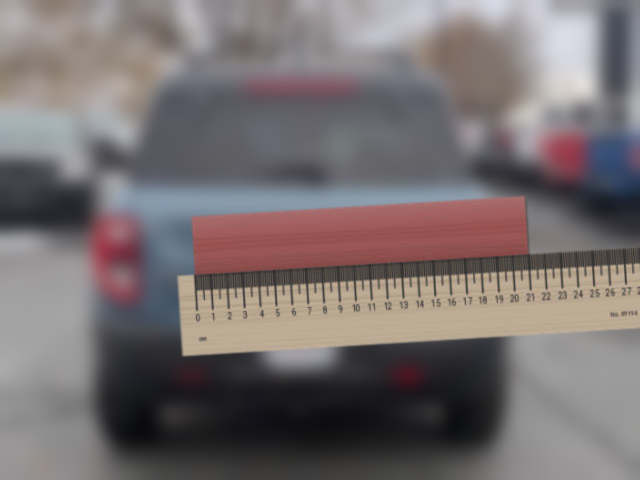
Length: cm 21
